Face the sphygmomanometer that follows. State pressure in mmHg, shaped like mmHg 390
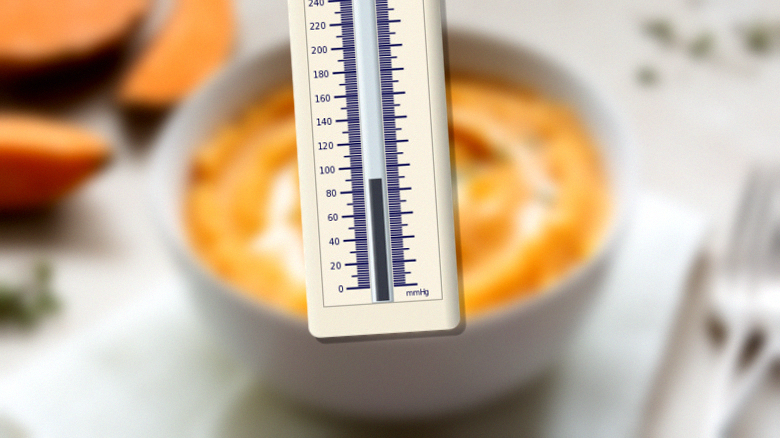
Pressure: mmHg 90
